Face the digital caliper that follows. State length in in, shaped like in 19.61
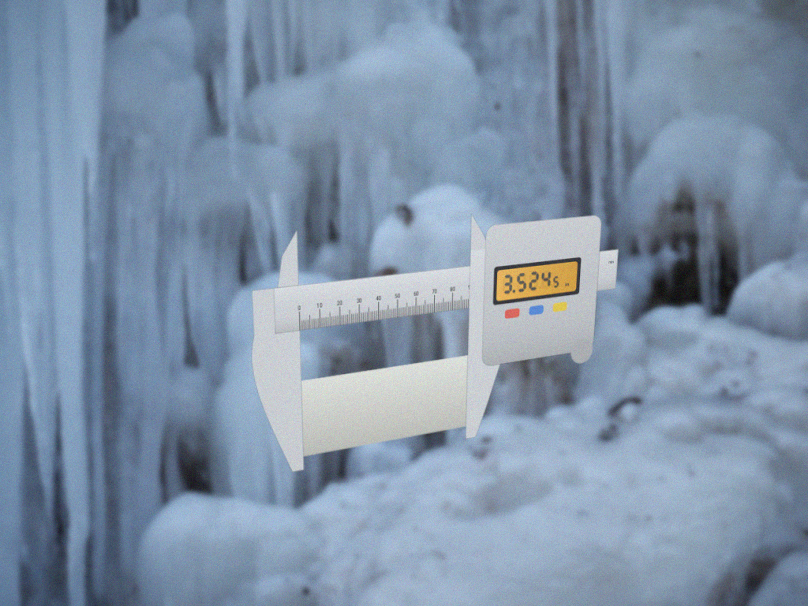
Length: in 3.5245
